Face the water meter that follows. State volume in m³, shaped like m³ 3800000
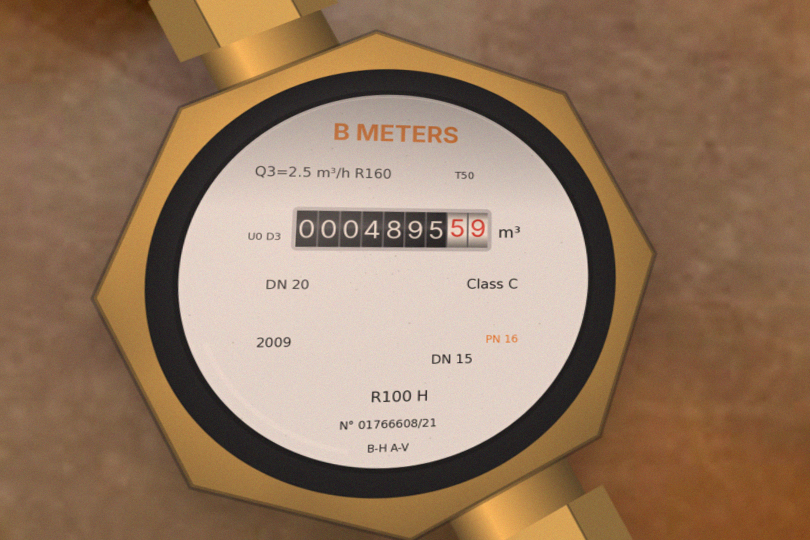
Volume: m³ 4895.59
